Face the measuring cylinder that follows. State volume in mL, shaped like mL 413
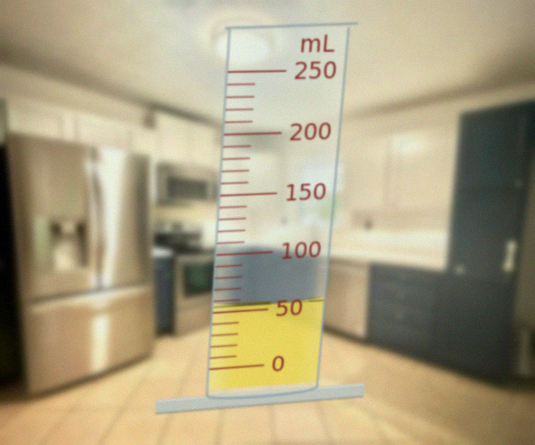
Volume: mL 55
